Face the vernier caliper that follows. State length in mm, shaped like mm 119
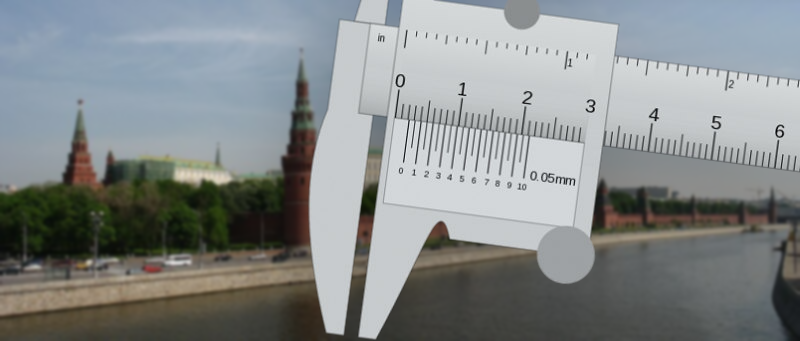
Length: mm 2.2
